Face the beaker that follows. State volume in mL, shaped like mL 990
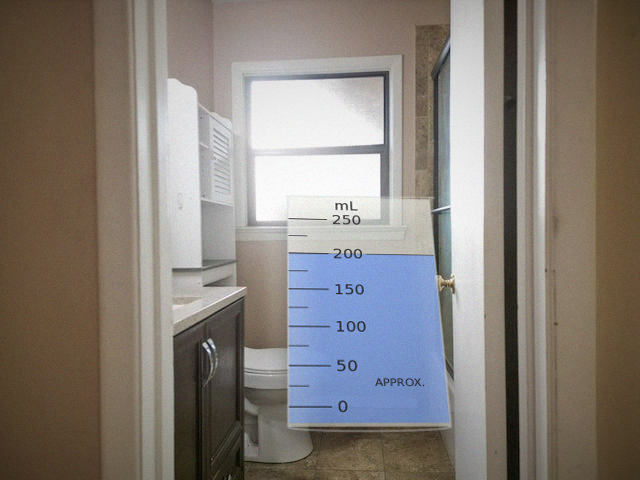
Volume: mL 200
